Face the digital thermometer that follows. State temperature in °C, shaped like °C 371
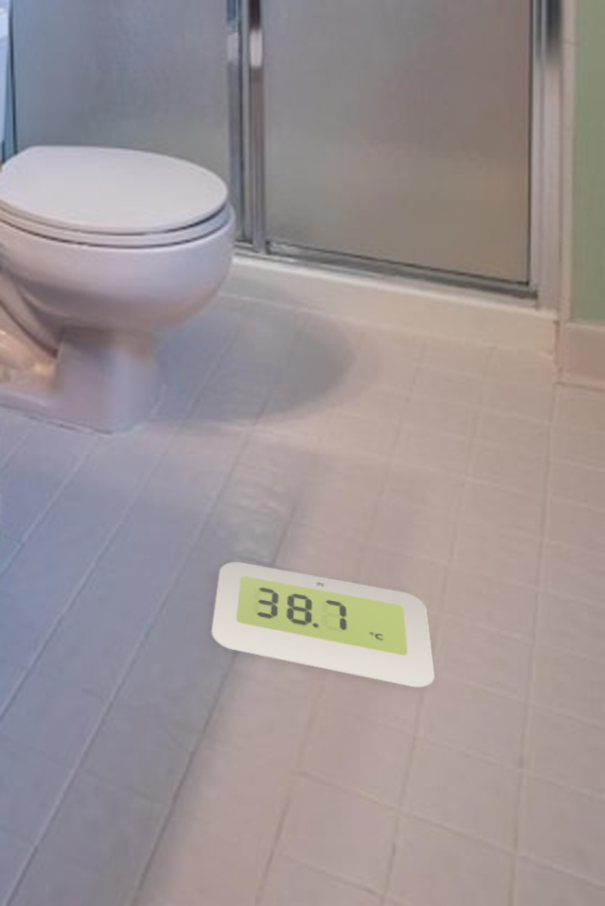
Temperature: °C 38.7
